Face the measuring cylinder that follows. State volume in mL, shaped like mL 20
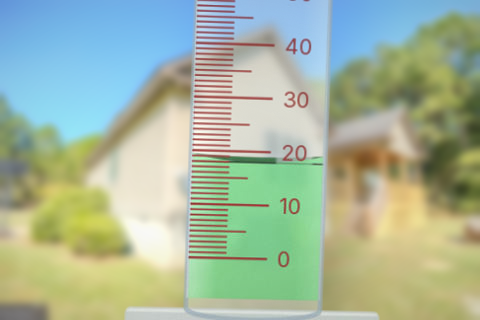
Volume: mL 18
